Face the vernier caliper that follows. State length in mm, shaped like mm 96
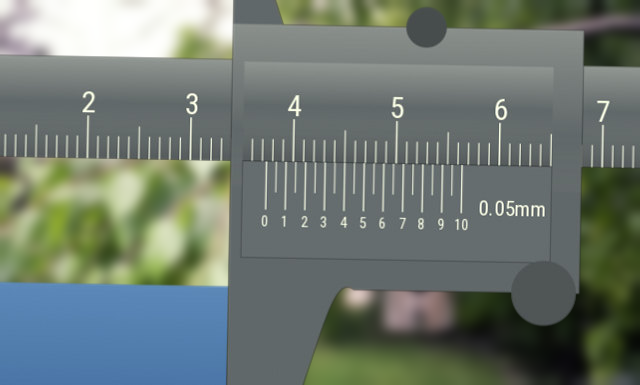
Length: mm 37.4
